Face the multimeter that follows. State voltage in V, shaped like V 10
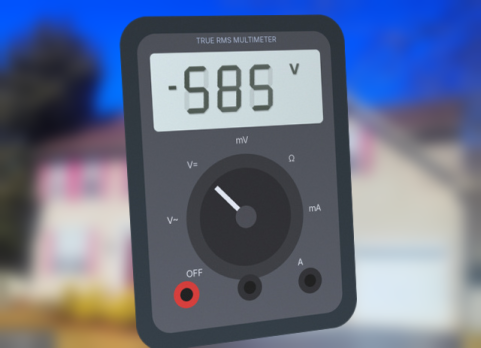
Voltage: V -585
